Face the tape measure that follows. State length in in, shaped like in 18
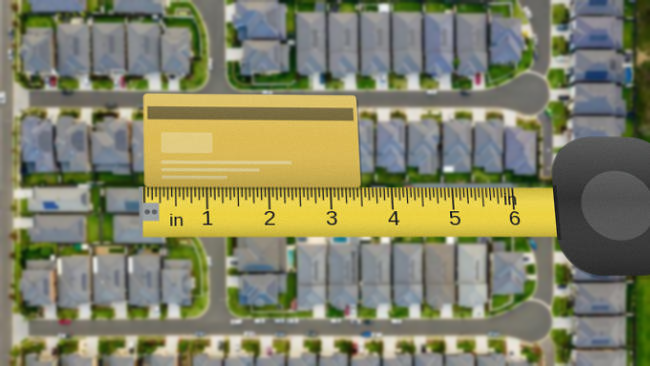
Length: in 3.5
